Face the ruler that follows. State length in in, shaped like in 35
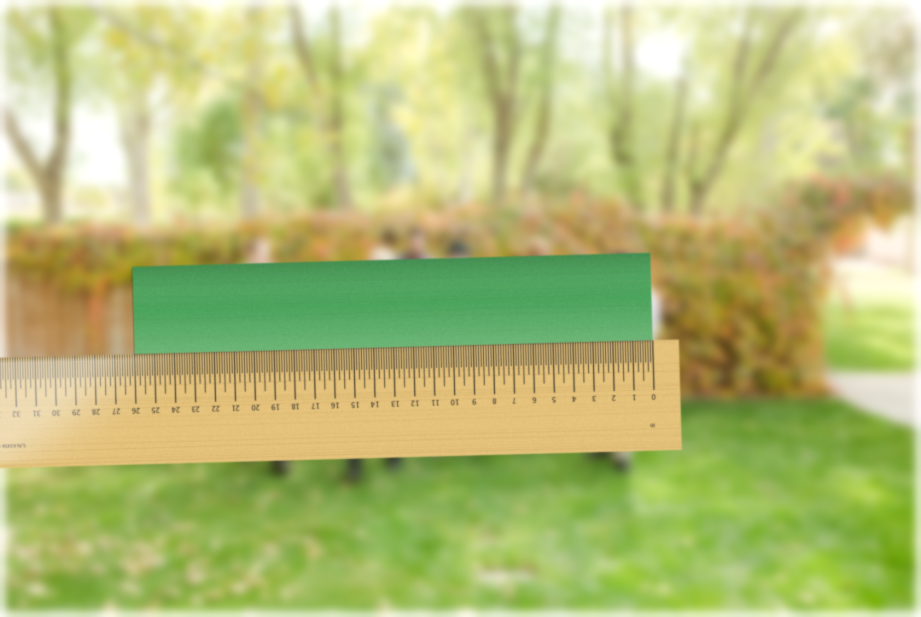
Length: in 26
